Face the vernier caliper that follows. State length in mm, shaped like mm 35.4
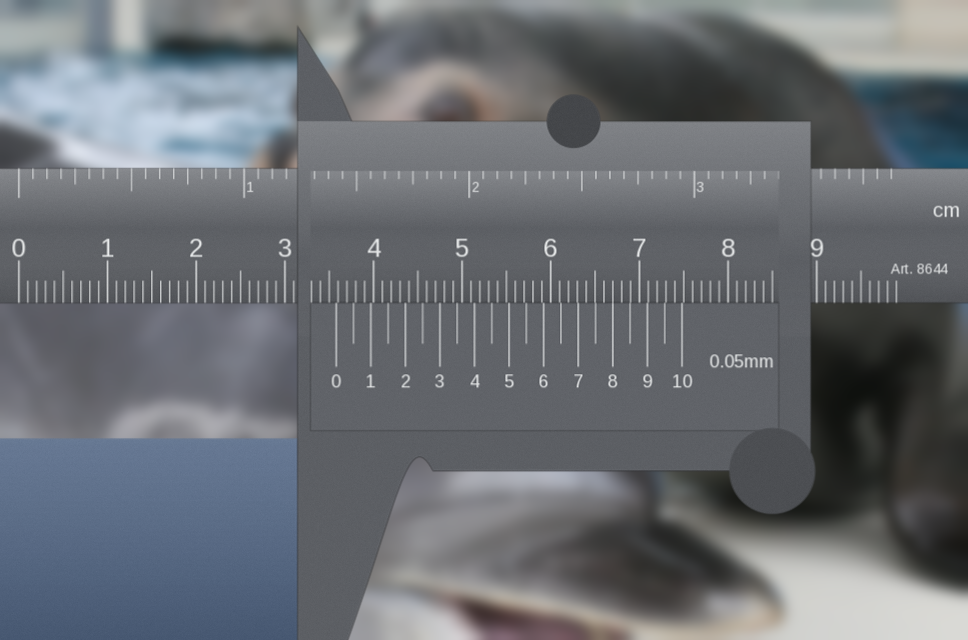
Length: mm 35.8
